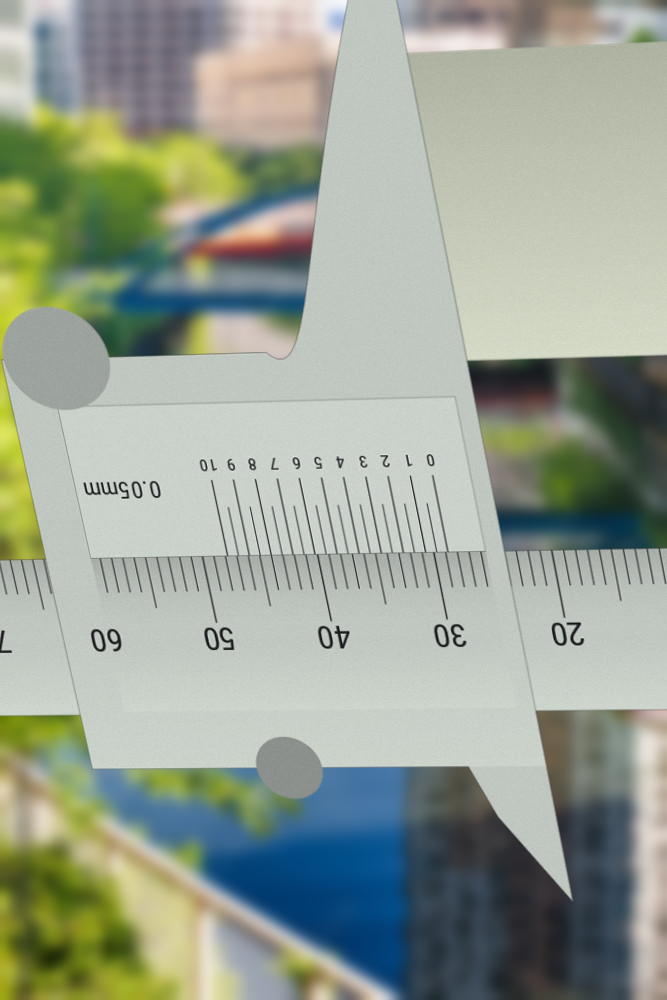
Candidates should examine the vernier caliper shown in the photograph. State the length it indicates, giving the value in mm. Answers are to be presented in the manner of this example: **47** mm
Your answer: **28.8** mm
